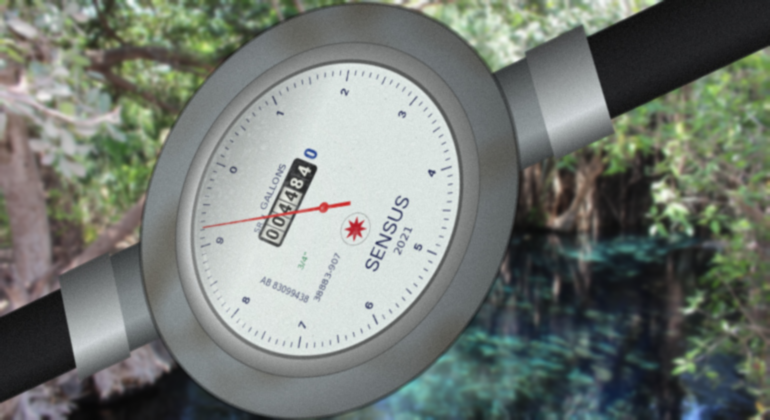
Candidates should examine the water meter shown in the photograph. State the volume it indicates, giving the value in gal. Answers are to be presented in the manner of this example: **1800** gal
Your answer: **44839.2** gal
